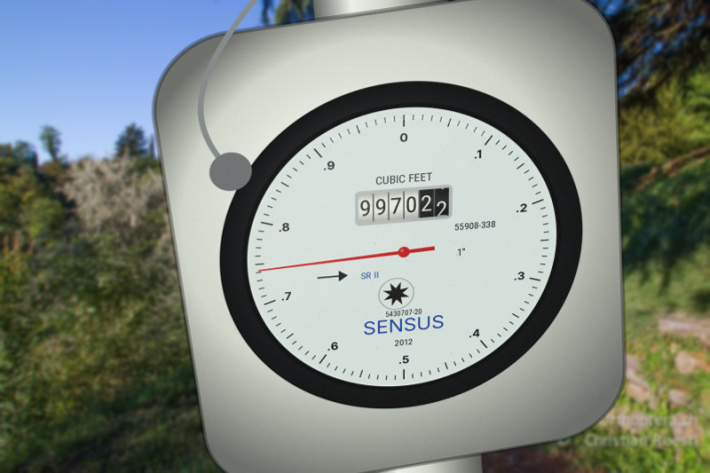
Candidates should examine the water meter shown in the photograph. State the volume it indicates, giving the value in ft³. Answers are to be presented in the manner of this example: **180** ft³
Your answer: **997021.74** ft³
